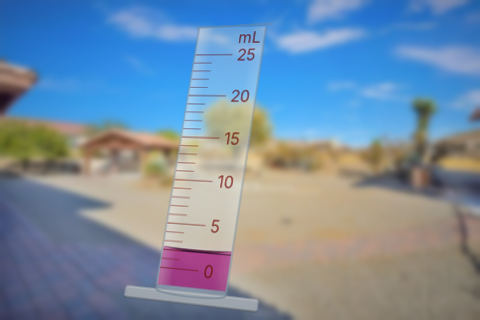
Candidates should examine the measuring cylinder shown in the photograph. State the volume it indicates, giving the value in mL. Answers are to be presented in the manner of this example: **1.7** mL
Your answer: **2** mL
